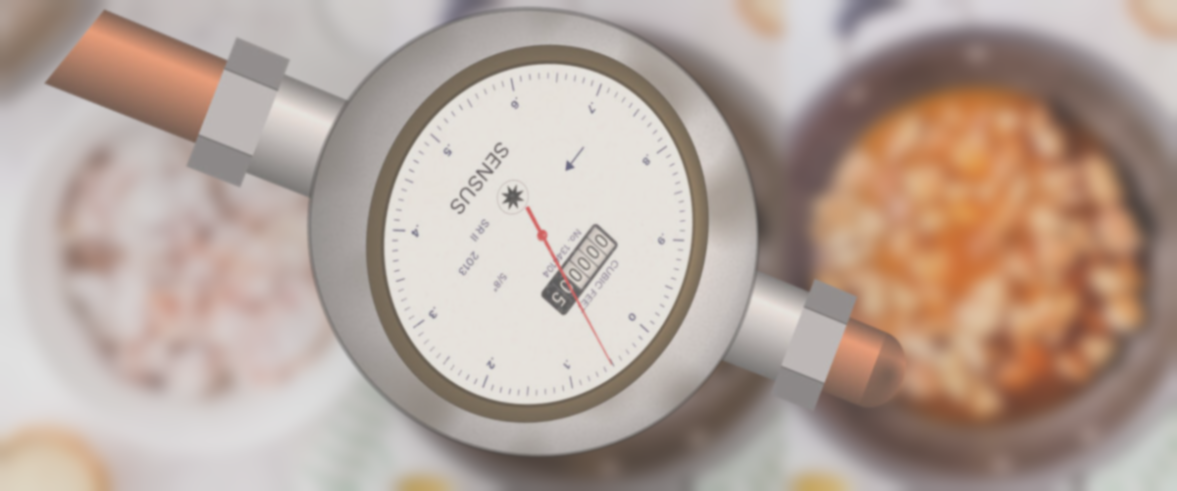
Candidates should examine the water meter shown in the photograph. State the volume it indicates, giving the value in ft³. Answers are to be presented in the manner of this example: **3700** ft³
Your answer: **5.05** ft³
